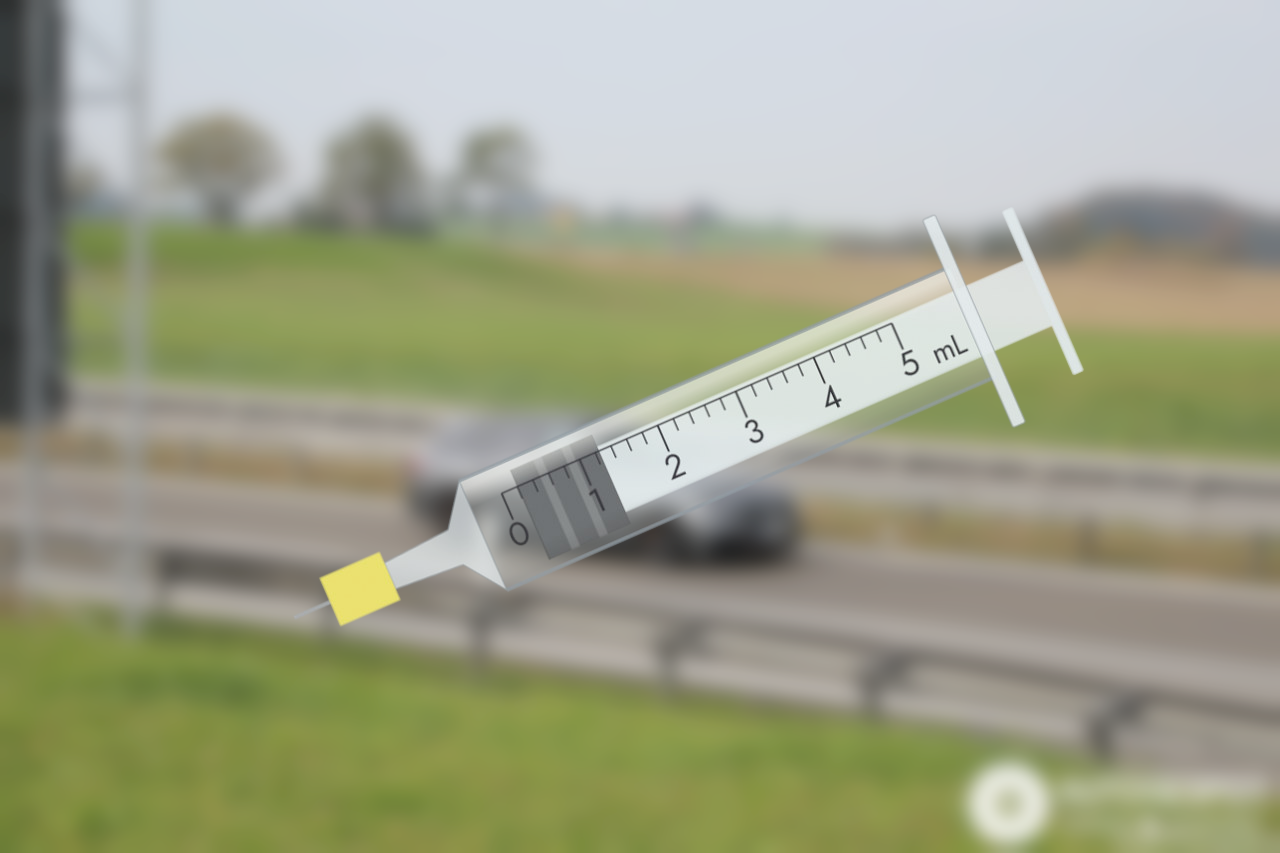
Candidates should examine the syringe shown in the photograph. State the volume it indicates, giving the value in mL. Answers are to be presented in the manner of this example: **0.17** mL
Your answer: **0.2** mL
